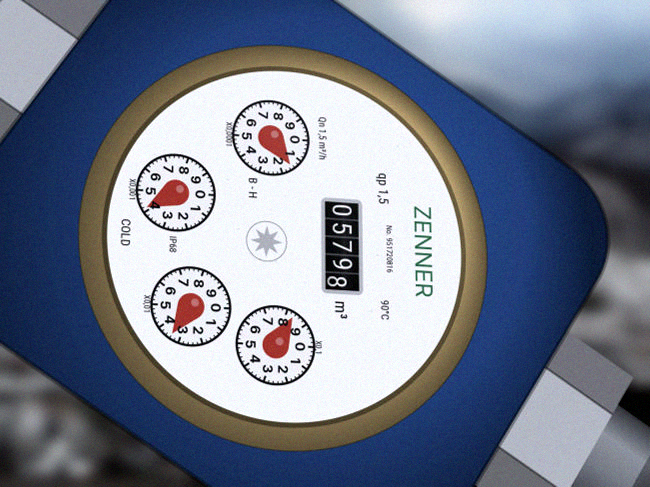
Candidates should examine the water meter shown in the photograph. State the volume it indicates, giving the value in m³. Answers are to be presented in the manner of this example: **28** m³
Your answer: **5797.8341** m³
